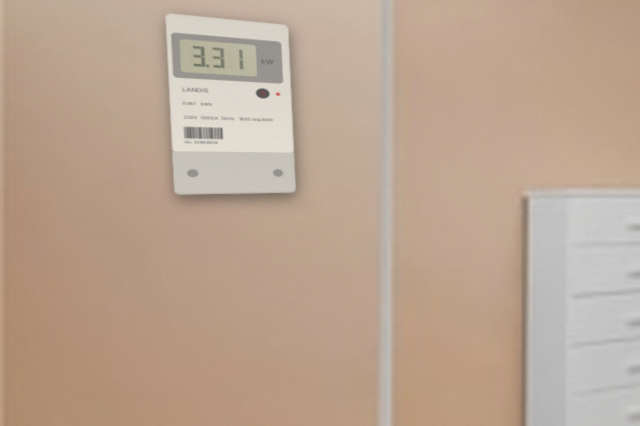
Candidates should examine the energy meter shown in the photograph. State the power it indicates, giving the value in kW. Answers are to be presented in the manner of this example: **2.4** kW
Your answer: **3.31** kW
